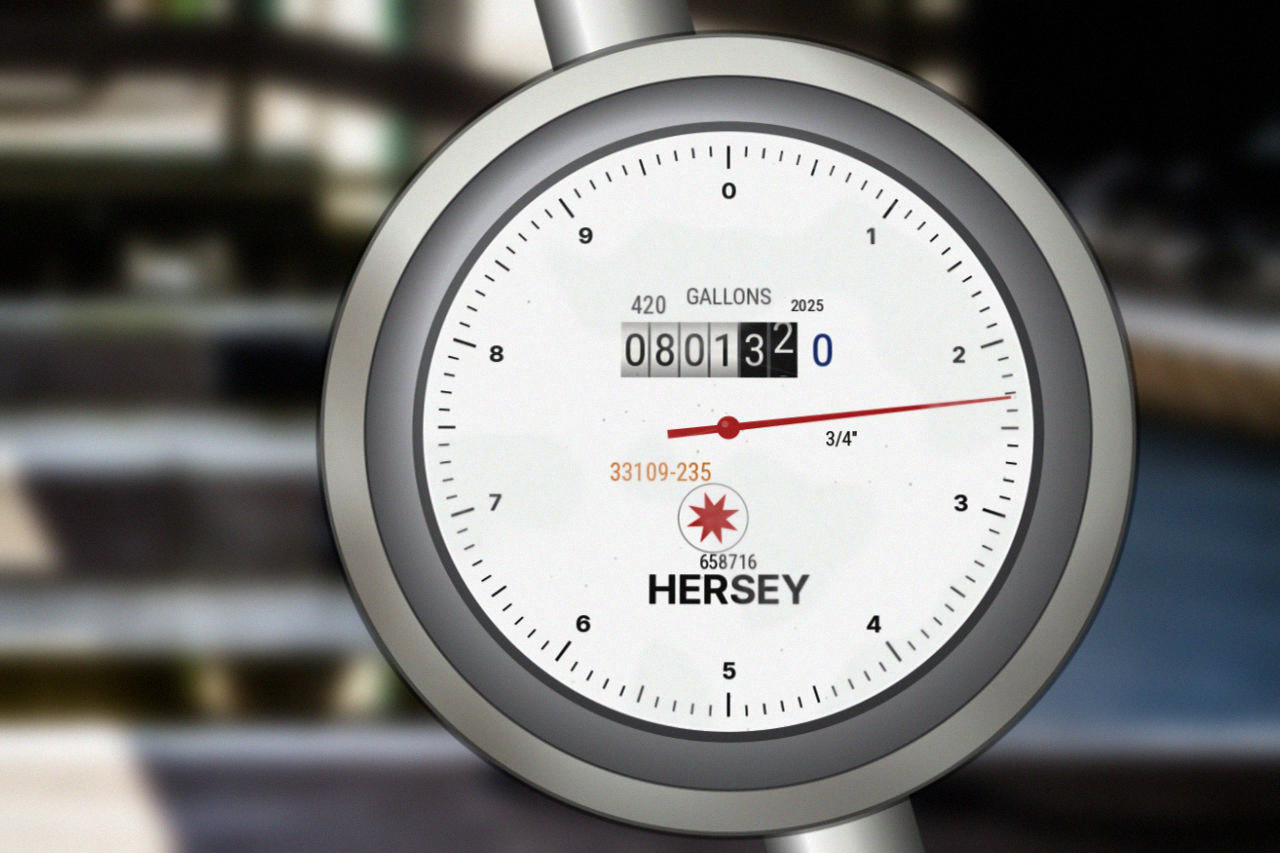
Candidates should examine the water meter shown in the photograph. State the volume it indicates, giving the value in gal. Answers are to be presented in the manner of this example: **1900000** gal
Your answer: **801322.3** gal
